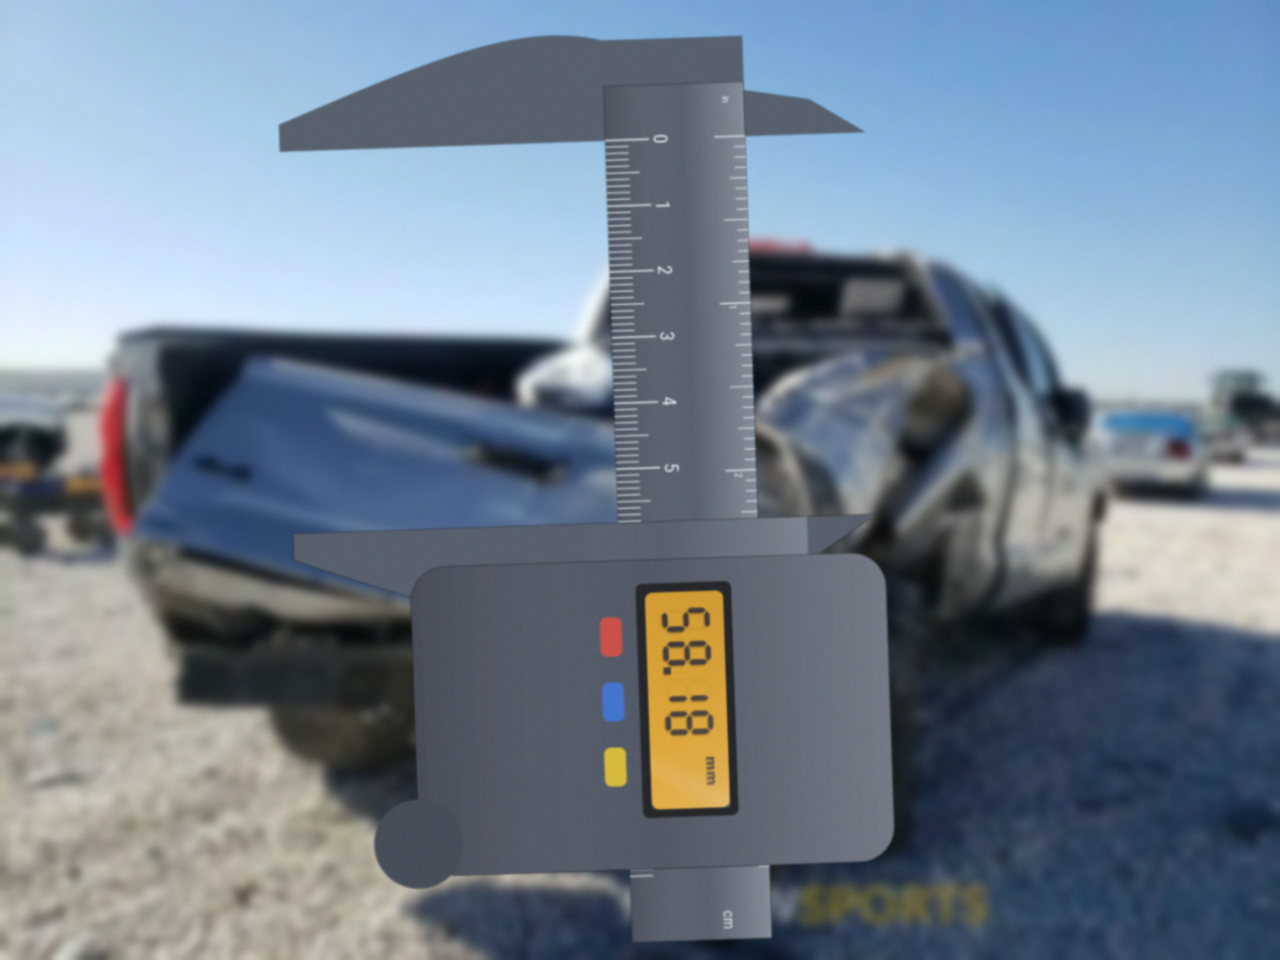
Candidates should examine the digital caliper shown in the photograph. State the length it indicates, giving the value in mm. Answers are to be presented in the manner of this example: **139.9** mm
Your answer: **58.18** mm
